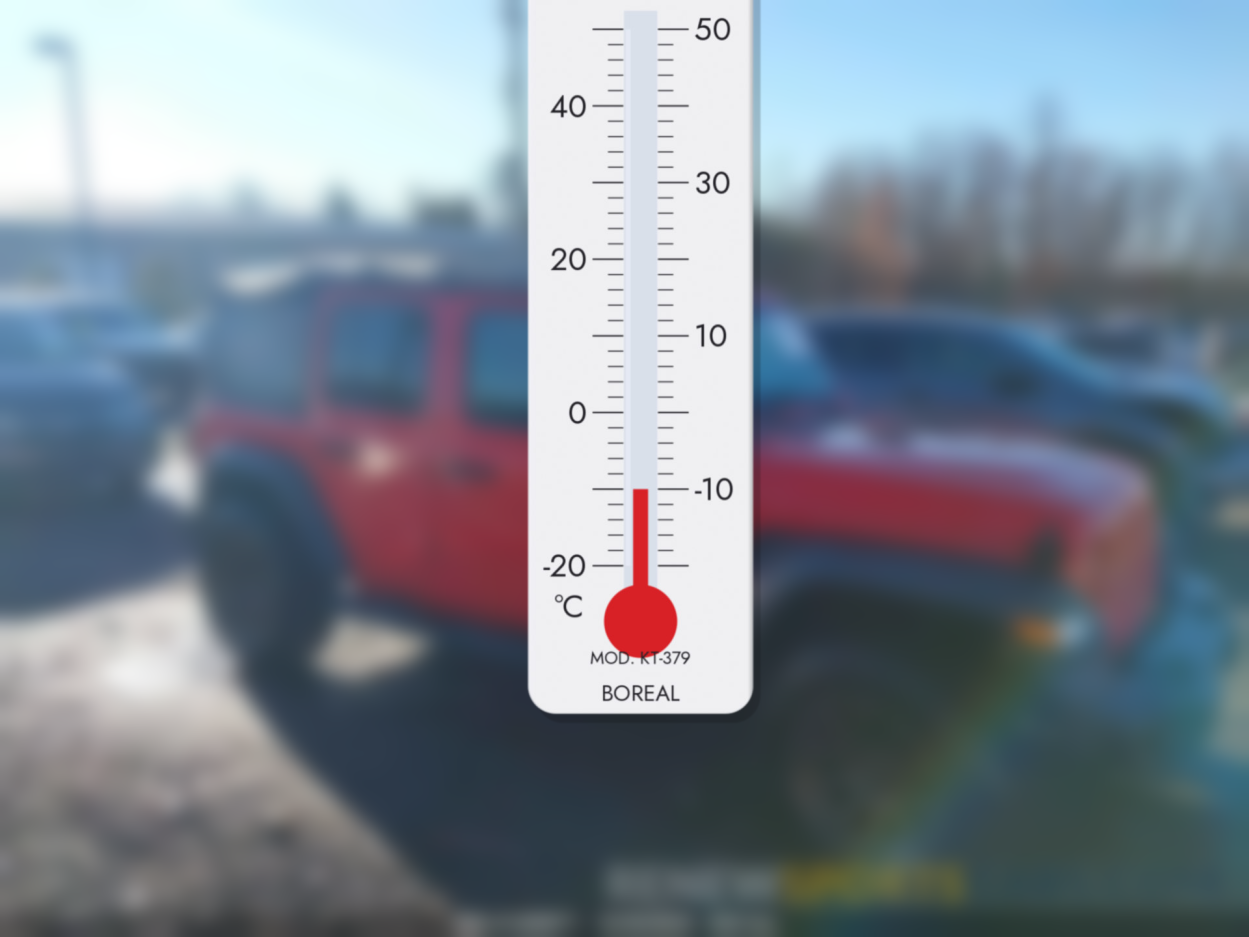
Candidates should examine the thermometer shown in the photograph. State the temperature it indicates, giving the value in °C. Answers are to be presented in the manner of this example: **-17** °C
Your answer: **-10** °C
